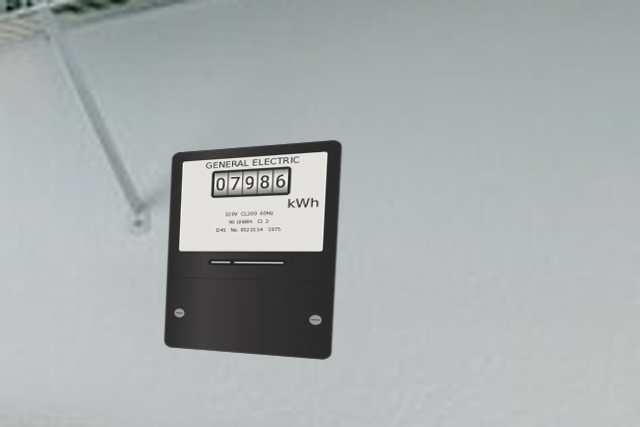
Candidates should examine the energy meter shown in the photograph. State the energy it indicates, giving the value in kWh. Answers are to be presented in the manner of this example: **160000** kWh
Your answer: **7986** kWh
